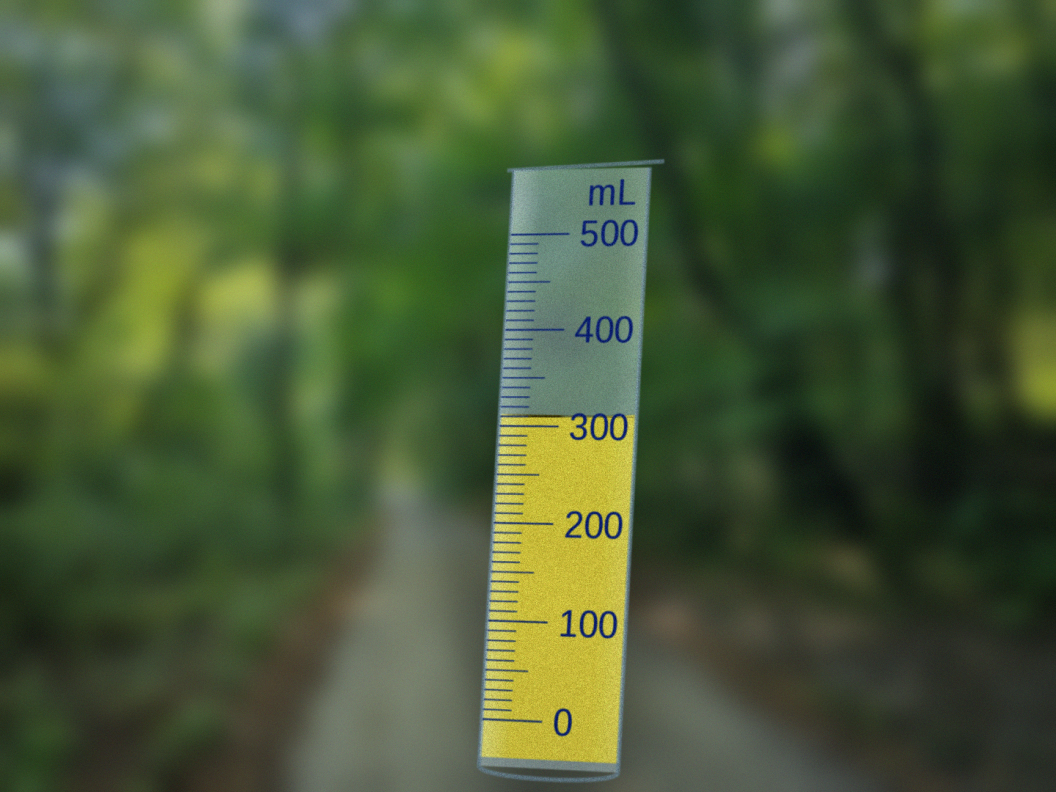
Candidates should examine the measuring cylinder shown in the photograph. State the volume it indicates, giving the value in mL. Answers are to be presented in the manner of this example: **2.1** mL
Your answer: **310** mL
